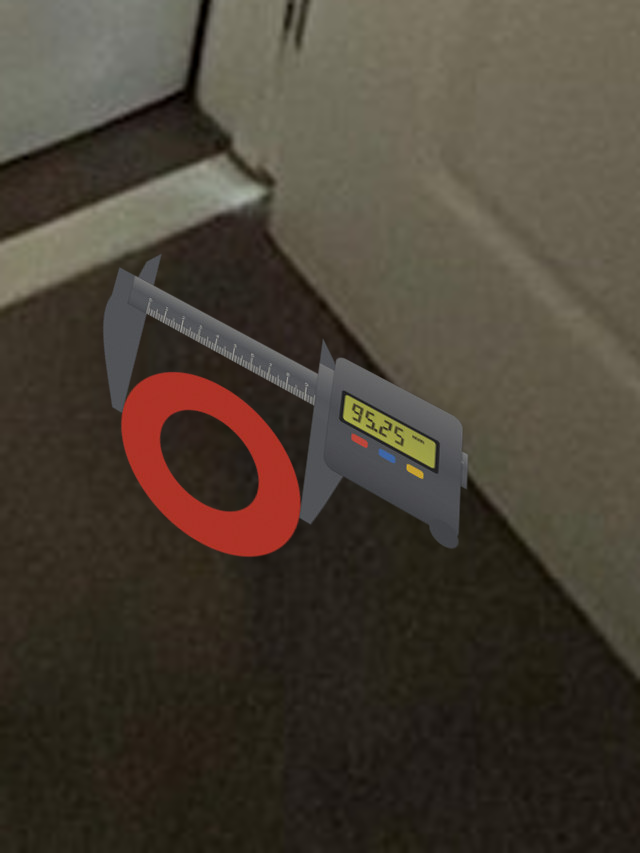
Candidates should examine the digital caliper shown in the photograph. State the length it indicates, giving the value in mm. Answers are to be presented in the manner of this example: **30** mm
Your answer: **95.25** mm
